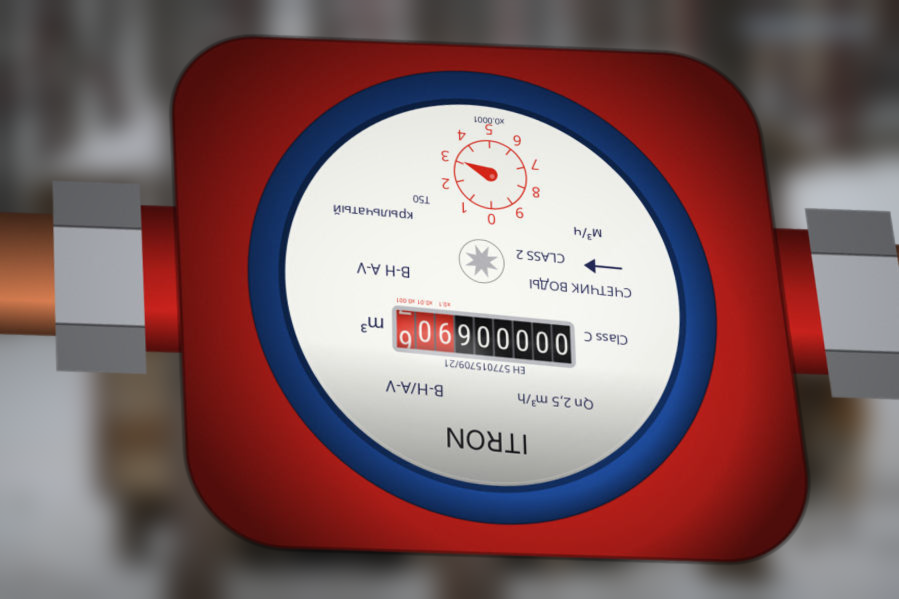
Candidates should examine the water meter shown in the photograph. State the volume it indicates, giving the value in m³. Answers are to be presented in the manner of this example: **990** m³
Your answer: **6.9063** m³
